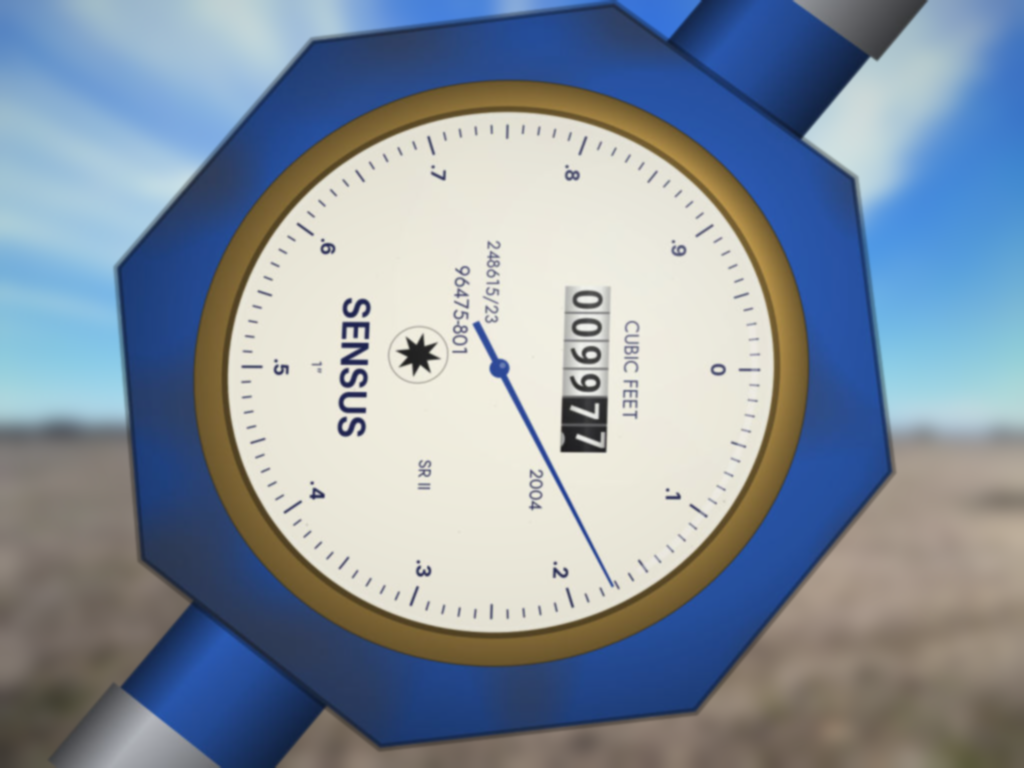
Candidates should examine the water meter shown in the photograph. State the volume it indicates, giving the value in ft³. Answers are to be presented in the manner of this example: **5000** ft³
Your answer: **9977.17** ft³
